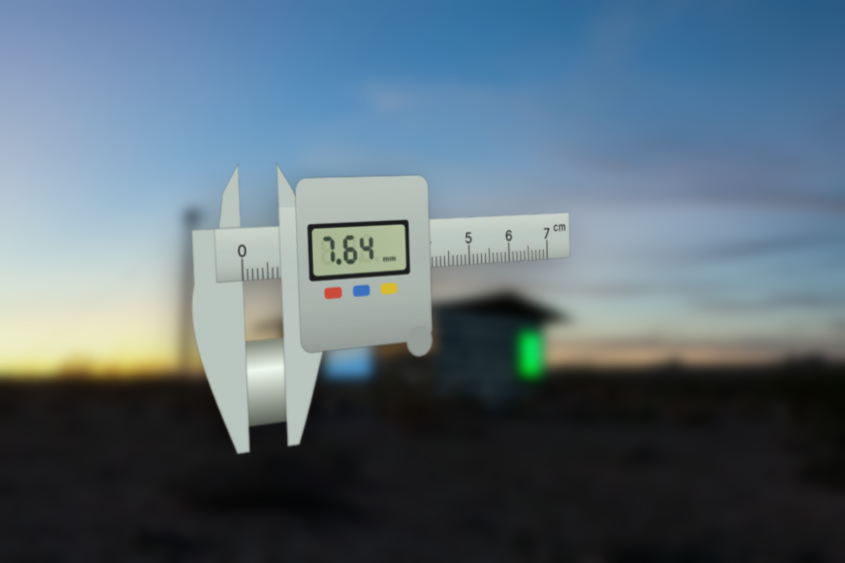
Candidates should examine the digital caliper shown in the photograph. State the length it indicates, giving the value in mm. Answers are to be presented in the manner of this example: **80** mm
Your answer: **7.64** mm
